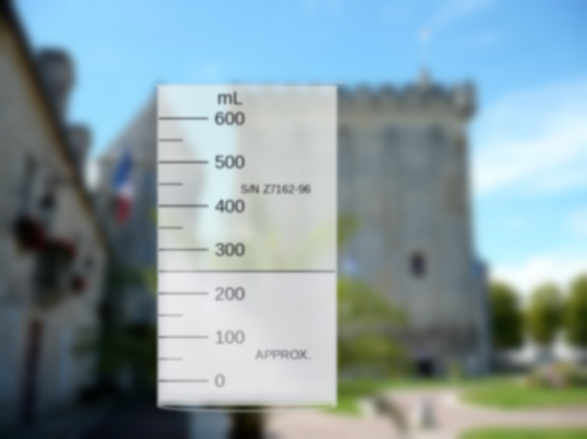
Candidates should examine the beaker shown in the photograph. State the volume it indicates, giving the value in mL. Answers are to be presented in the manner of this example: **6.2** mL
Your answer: **250** mL
